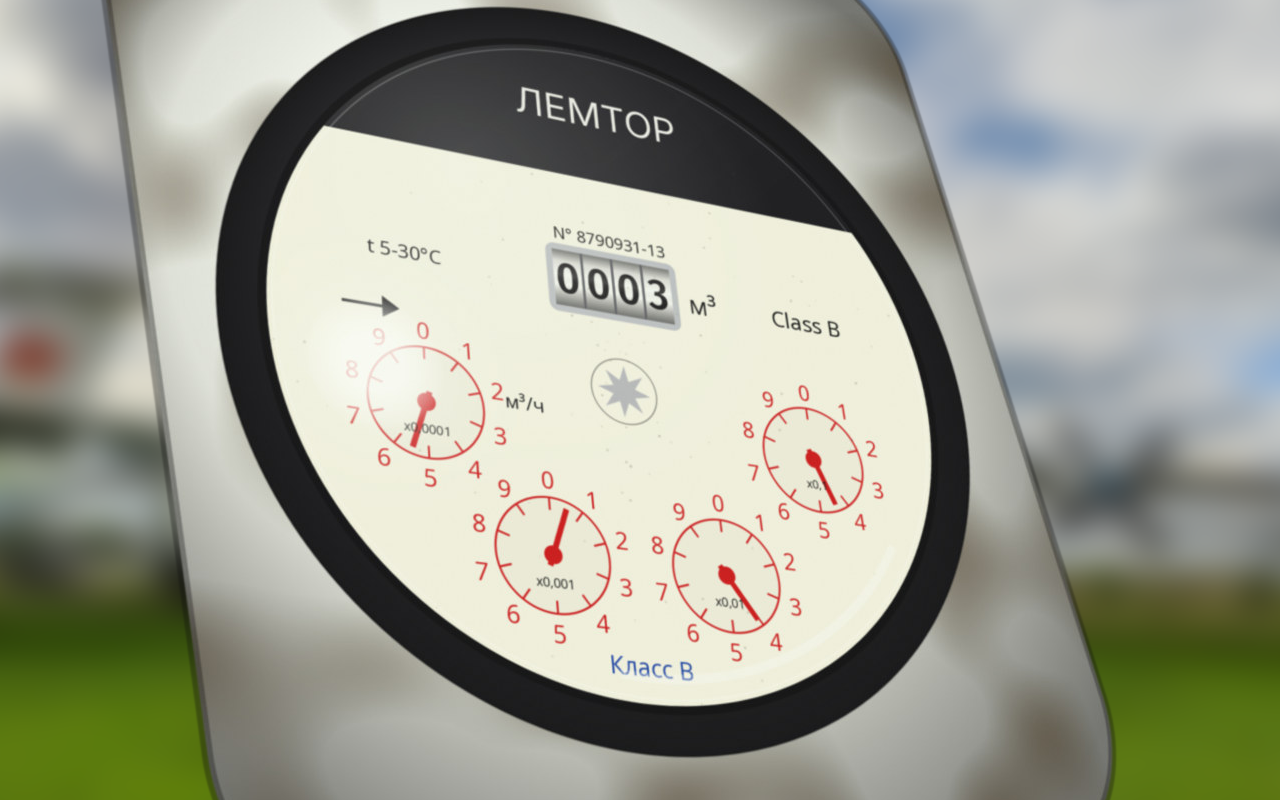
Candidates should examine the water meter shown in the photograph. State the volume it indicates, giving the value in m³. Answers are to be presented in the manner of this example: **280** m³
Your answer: **3.4405** m³
